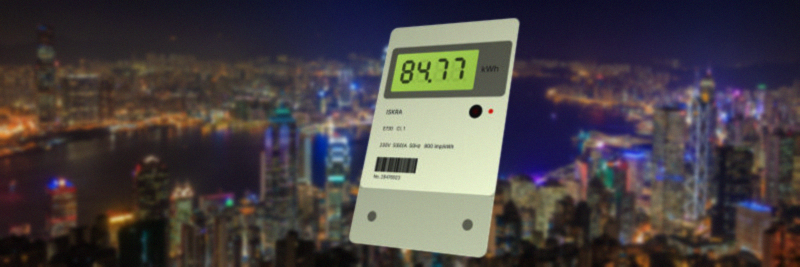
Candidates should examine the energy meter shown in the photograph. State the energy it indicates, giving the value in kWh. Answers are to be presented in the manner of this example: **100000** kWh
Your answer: **84.77** kWh
